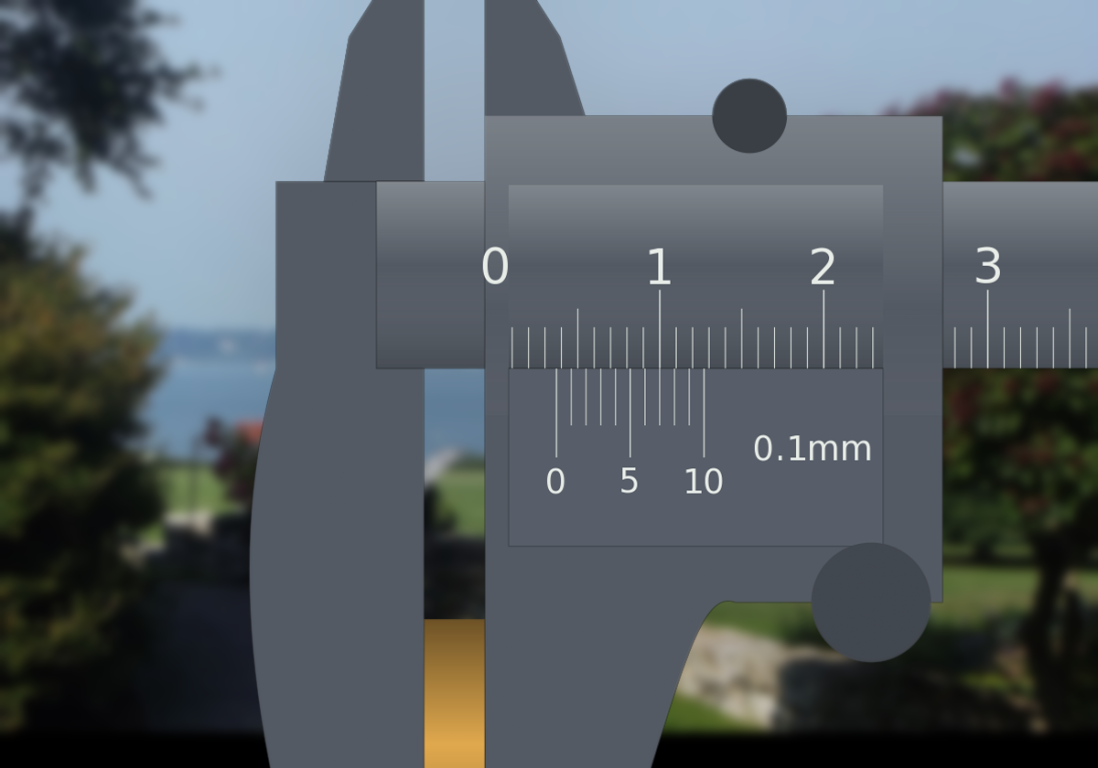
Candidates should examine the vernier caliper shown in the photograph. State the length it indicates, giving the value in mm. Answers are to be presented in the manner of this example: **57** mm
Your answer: **3.7** mm
